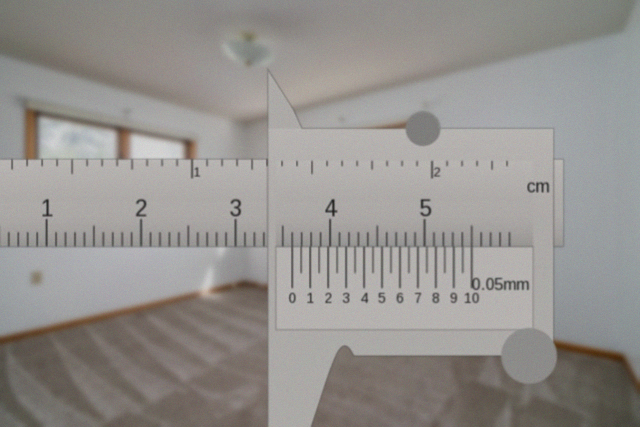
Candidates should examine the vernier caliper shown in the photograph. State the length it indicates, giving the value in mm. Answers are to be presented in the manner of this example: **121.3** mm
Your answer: **36.0** mm
